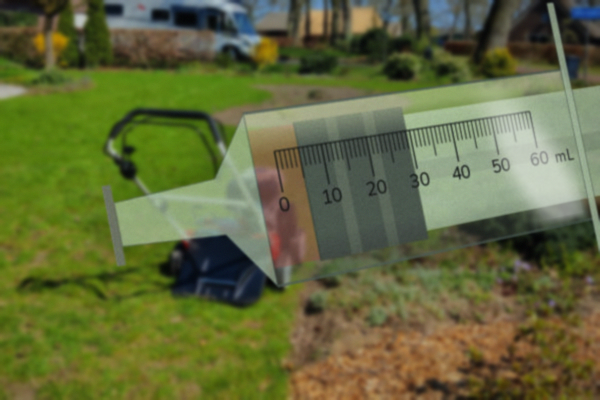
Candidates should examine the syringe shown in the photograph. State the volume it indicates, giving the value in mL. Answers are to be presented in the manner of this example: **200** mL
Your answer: **5** mL
